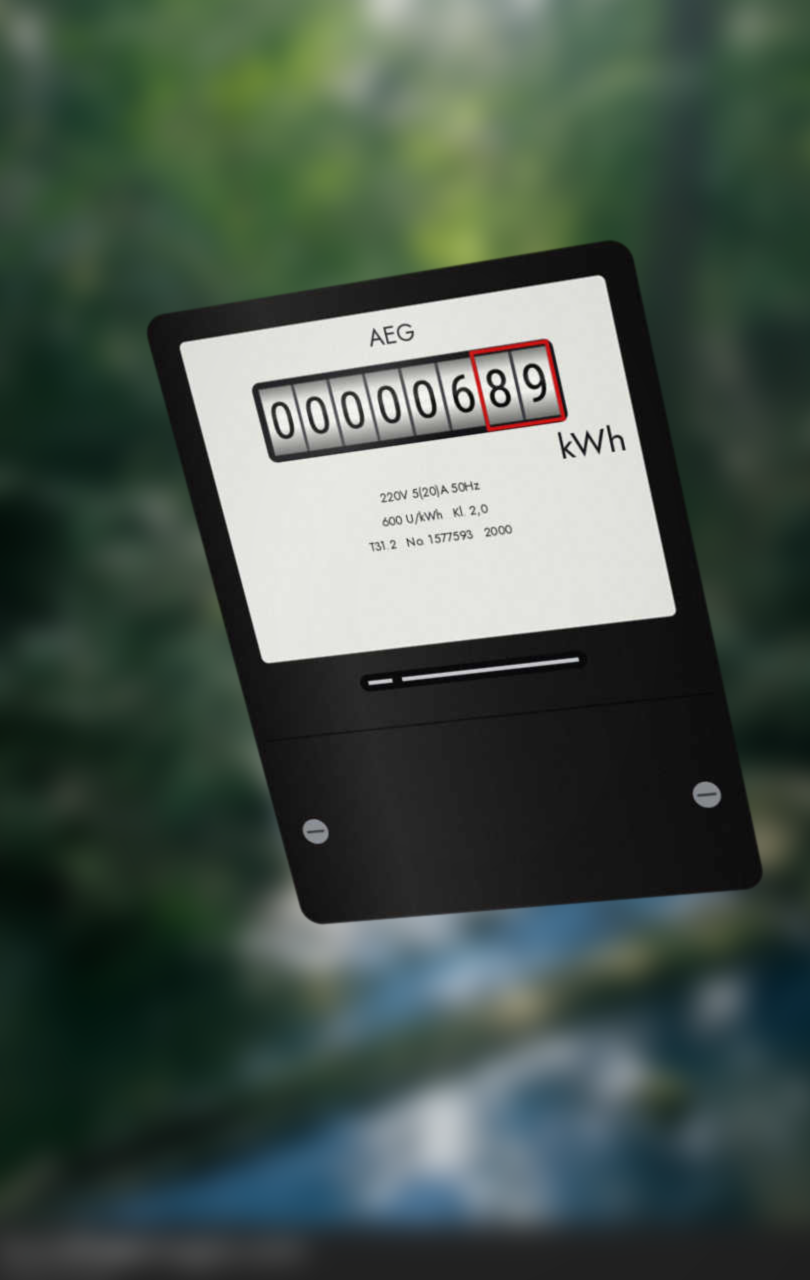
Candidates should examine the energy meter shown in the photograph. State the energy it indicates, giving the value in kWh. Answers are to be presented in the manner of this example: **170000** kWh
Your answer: **6.89** kWh
